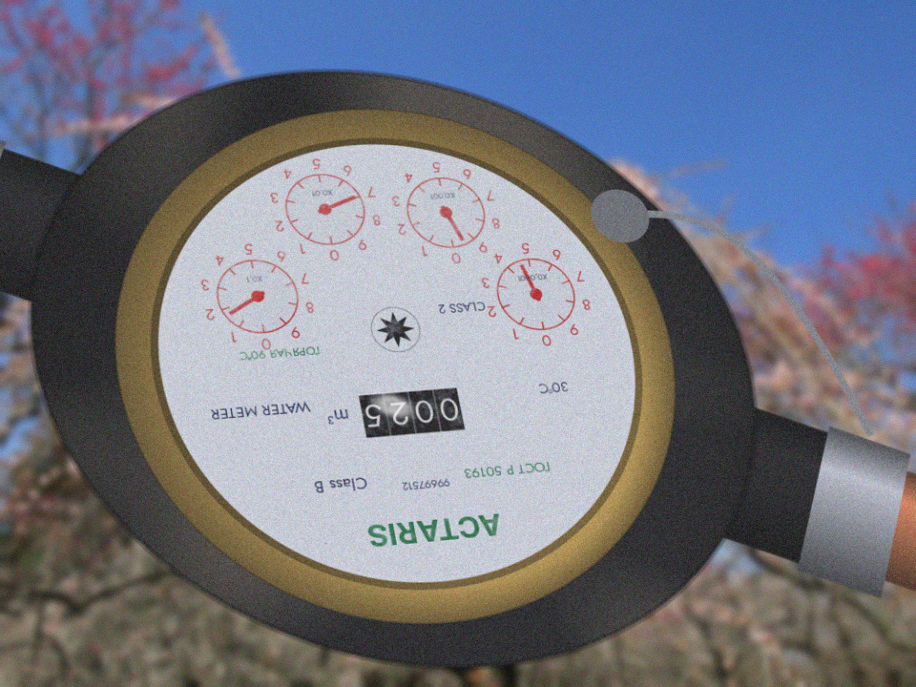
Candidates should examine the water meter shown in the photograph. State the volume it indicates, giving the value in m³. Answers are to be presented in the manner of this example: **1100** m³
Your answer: **25.1694** m³
